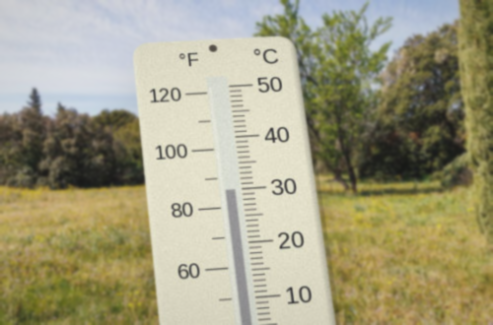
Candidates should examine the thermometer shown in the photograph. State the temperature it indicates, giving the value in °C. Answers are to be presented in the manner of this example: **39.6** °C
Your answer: **30** °C
